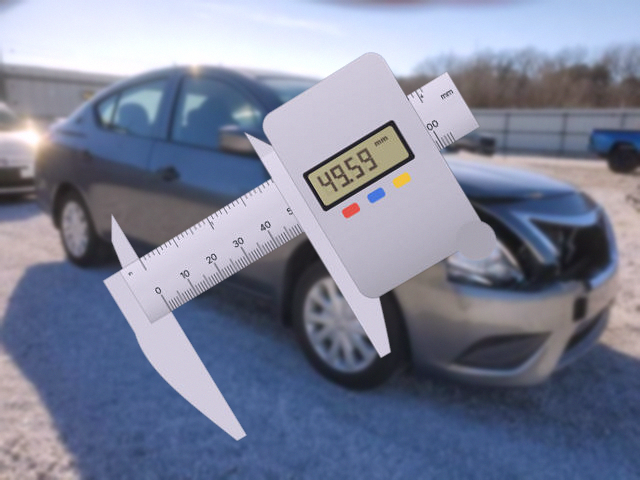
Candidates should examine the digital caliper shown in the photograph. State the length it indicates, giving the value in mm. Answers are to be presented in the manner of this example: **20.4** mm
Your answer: **49.59** mm
